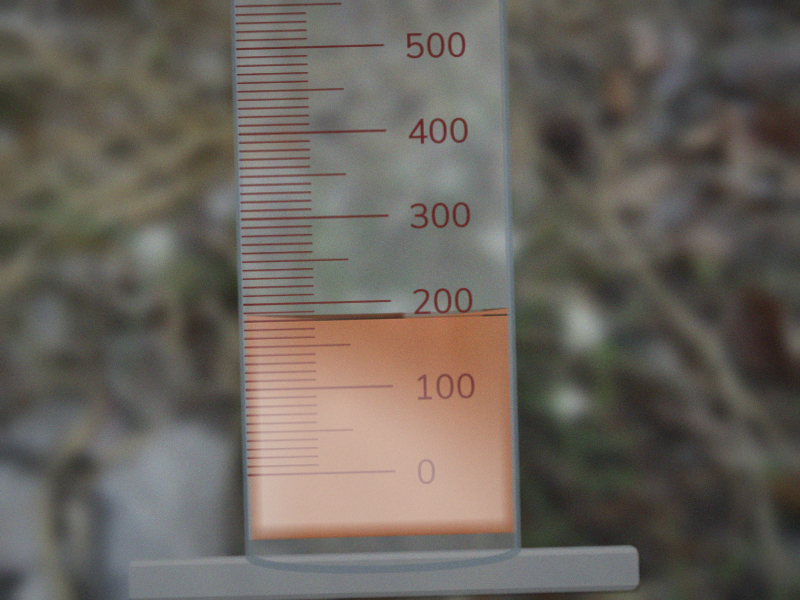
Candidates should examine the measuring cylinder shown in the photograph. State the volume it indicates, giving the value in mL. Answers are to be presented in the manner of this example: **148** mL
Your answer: **180** mL
